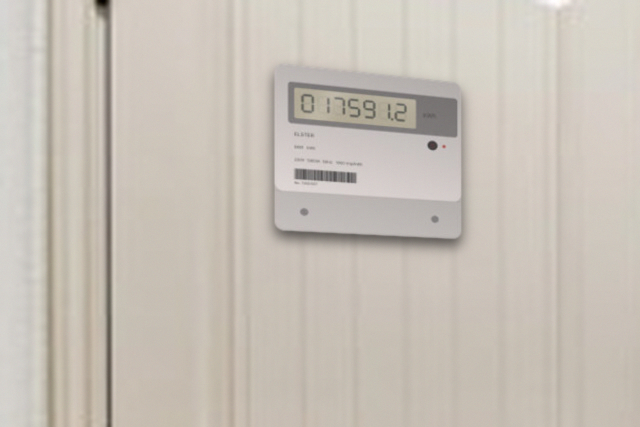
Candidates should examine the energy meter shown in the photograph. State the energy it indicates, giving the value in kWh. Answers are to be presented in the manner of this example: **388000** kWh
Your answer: **17591.2** kWh
